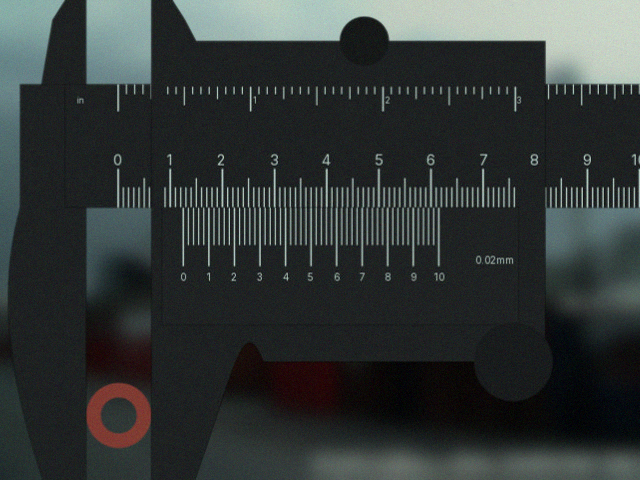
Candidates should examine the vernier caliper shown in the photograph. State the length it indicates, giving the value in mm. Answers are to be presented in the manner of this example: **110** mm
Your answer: **12.5** mm
